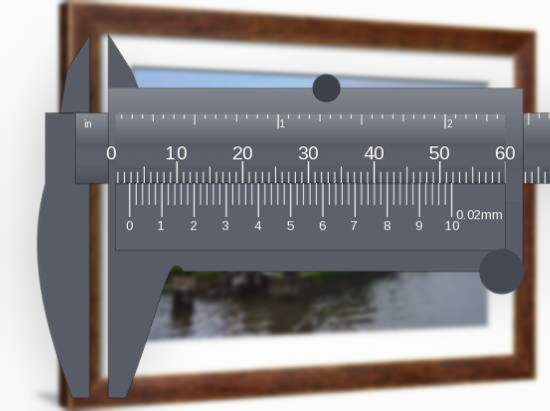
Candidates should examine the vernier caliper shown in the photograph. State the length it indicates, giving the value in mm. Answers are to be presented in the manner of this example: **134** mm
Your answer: **2.8** mm
